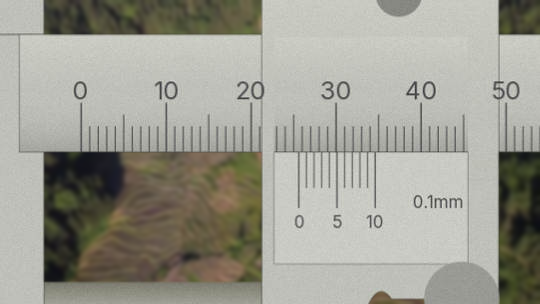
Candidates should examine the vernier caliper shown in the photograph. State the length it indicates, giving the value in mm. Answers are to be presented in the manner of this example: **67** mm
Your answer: **25.6** mm
